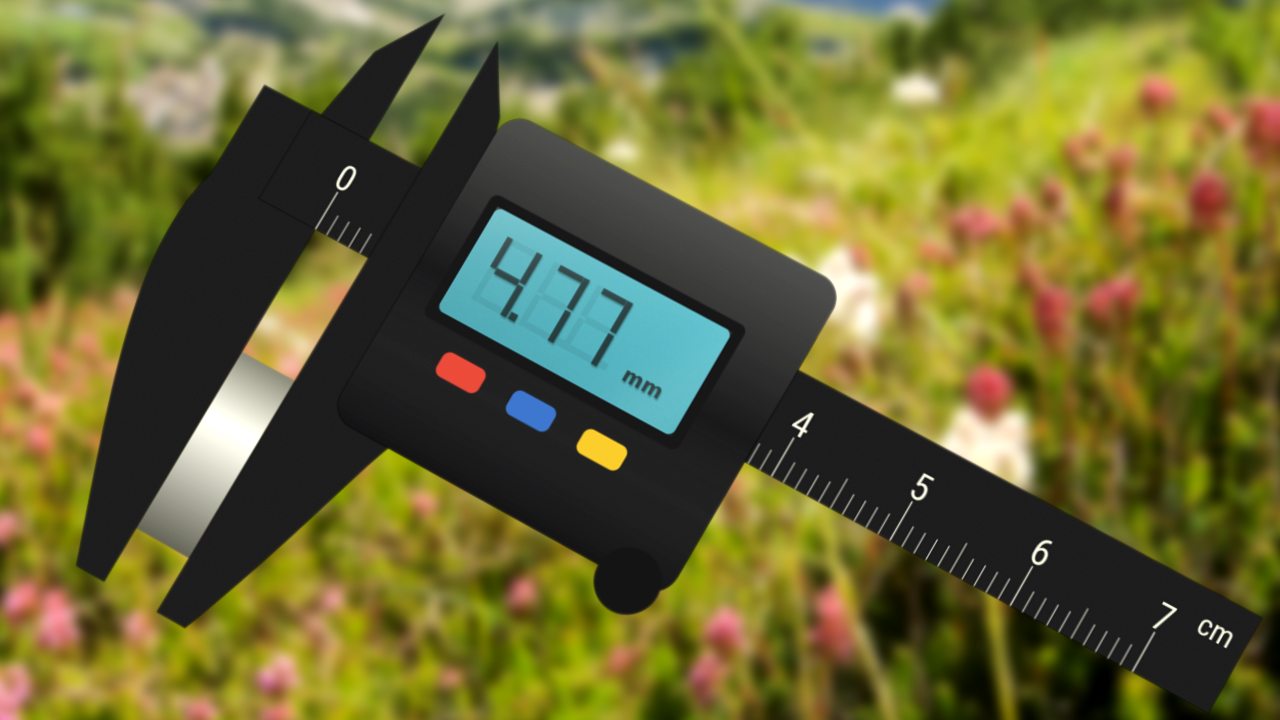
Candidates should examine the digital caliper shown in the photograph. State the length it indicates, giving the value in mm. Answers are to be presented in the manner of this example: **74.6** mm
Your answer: **4.77** mm
